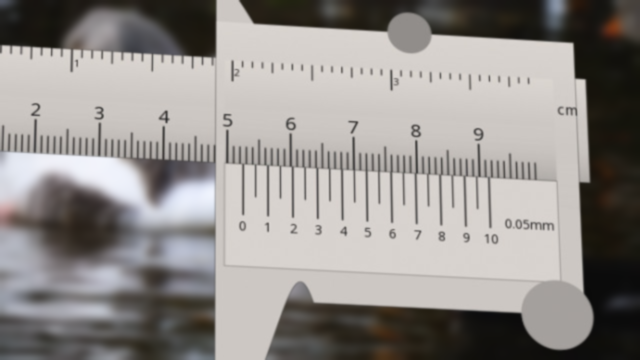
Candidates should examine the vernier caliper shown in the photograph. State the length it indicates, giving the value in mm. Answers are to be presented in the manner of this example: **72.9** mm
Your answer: **52.5** mm
